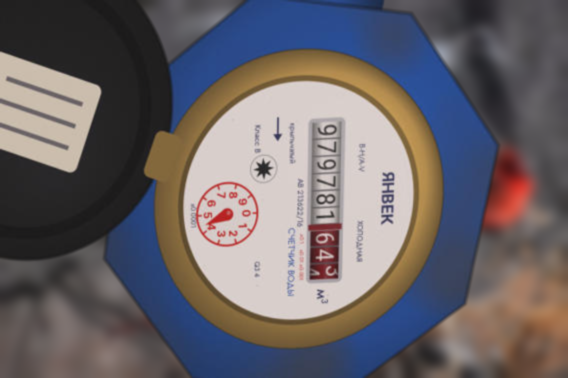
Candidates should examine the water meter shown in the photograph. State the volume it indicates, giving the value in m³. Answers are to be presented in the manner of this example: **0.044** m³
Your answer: **979781.6434** m³
